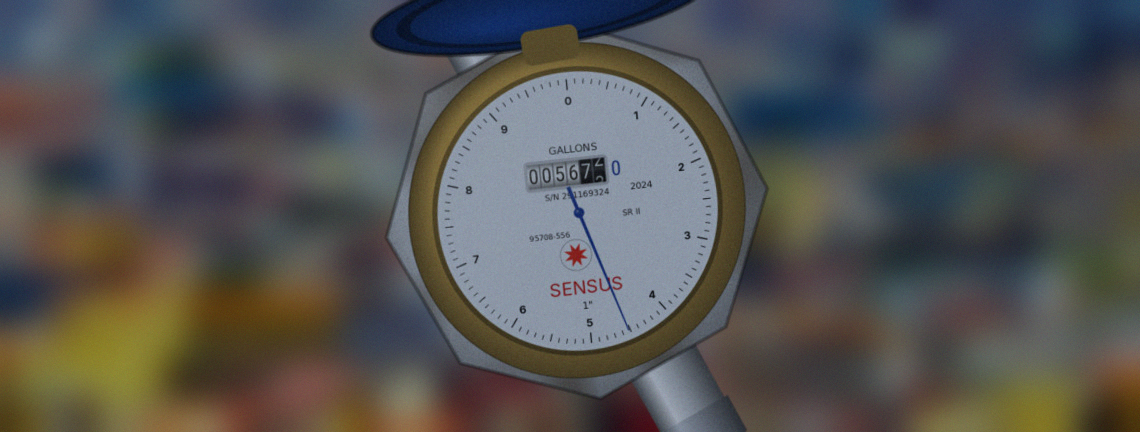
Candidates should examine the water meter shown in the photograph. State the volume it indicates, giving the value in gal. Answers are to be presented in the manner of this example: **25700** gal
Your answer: **56724.5** gal
